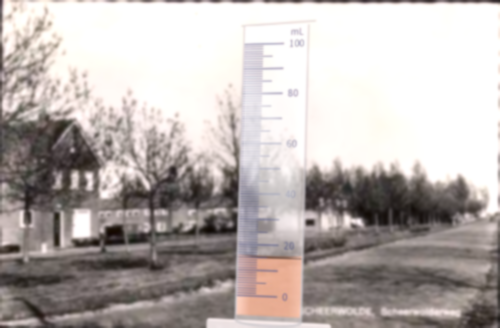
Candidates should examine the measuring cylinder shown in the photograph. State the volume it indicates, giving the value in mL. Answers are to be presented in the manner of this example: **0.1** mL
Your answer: **15** mL
